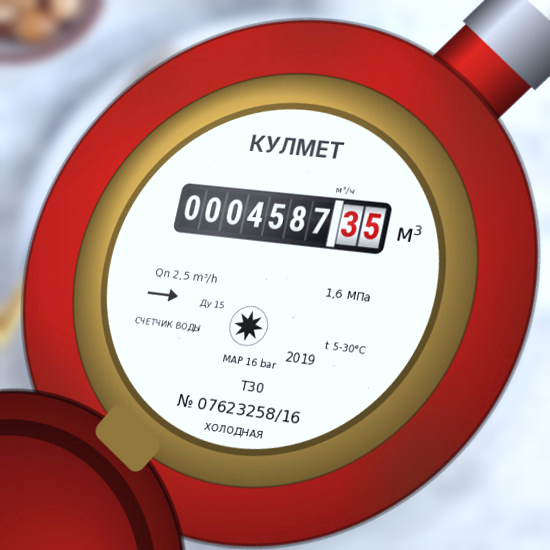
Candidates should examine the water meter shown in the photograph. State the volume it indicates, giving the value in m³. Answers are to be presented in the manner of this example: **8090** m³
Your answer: **4587.35** m³
